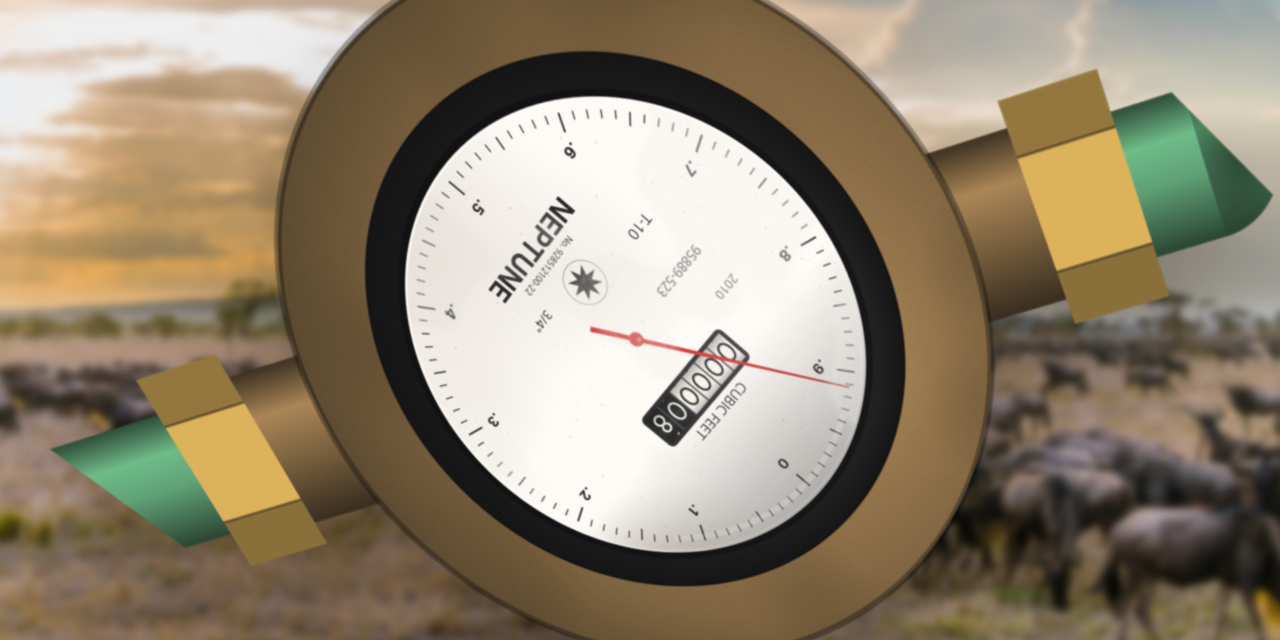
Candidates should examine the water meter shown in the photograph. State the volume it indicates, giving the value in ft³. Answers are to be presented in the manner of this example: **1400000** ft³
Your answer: **7.91** ft³
